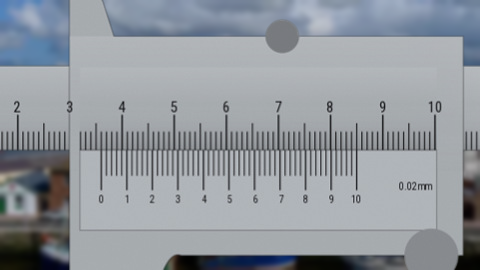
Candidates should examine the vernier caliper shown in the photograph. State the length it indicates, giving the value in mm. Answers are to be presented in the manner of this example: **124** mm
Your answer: **36.0** mm
